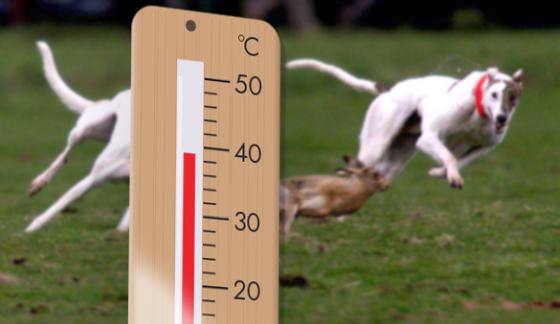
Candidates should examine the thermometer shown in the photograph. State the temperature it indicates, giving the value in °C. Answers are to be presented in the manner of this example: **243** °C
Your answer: **39** °C
